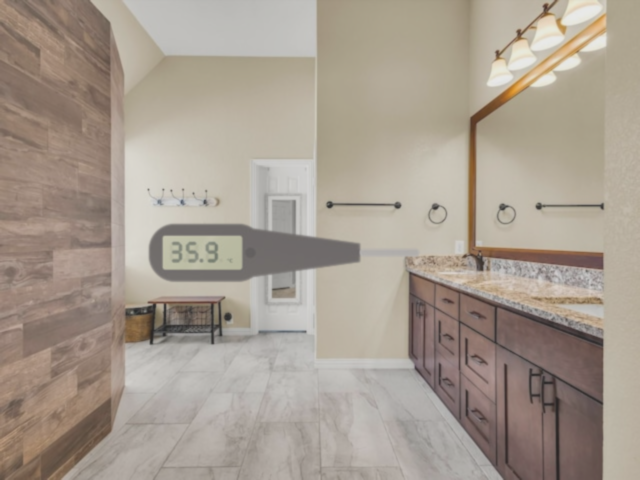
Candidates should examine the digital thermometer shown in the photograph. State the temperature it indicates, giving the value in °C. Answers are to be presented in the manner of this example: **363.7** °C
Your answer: **35.9** °C
